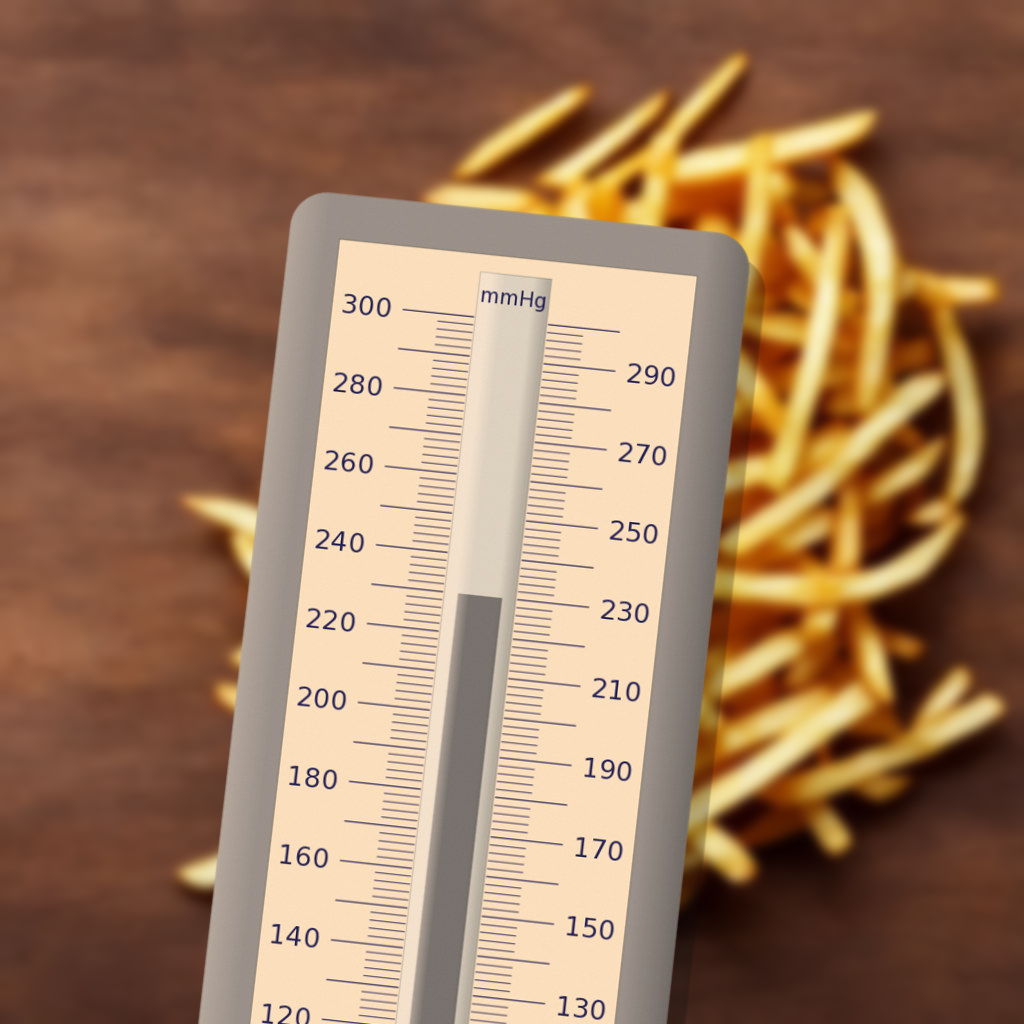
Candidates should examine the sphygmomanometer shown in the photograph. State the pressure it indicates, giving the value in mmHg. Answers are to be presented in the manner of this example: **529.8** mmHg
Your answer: **230** mmHg
